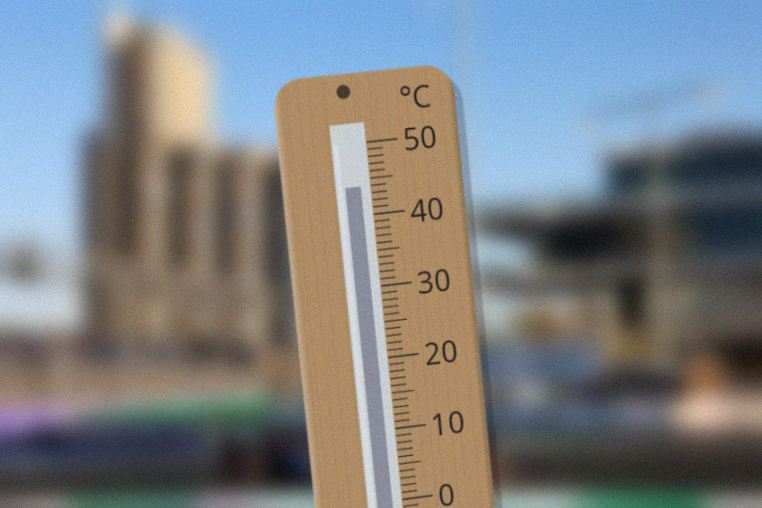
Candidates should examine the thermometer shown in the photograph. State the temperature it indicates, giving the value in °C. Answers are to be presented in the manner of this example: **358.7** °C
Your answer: **44** °C
